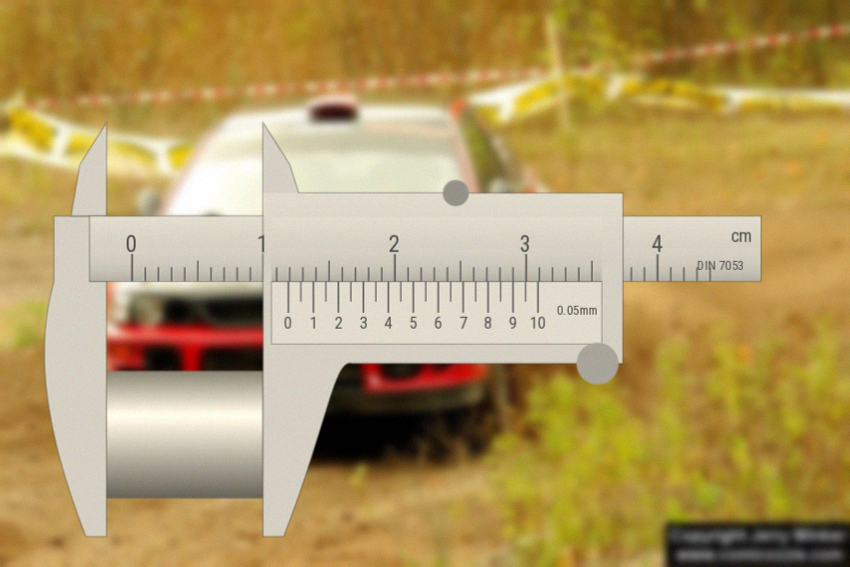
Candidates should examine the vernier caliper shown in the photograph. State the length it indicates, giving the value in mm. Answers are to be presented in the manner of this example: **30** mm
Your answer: **11.9** mm
